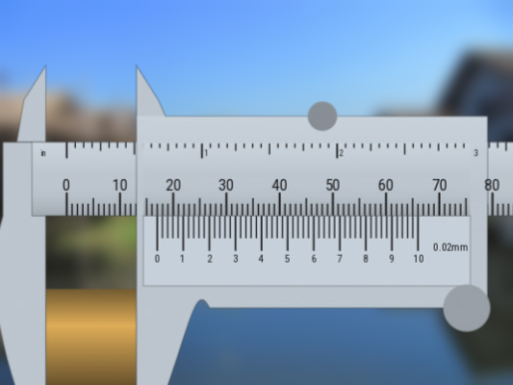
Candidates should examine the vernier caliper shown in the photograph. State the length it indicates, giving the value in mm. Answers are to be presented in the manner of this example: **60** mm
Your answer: **17.0** mm
